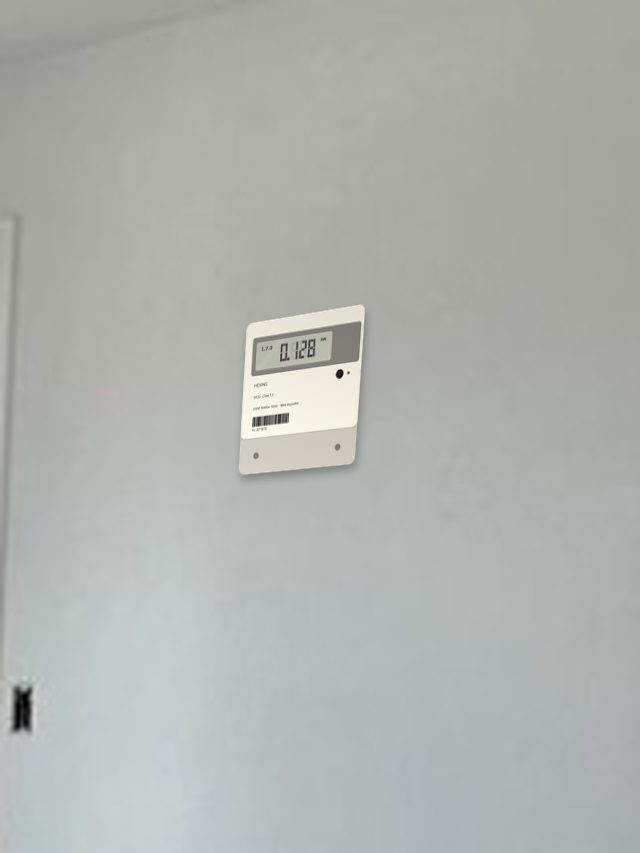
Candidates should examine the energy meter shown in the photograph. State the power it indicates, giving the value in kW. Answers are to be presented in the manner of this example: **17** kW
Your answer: **0.128** kW
